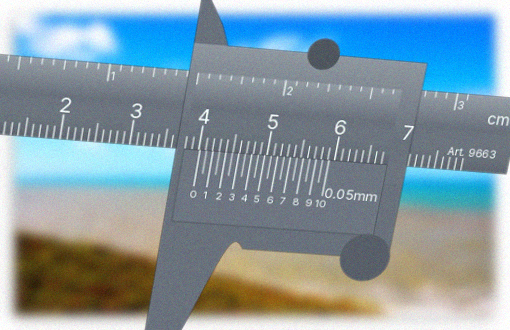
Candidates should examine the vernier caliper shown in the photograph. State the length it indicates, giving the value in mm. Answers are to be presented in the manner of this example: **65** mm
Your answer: **40.2** mm
